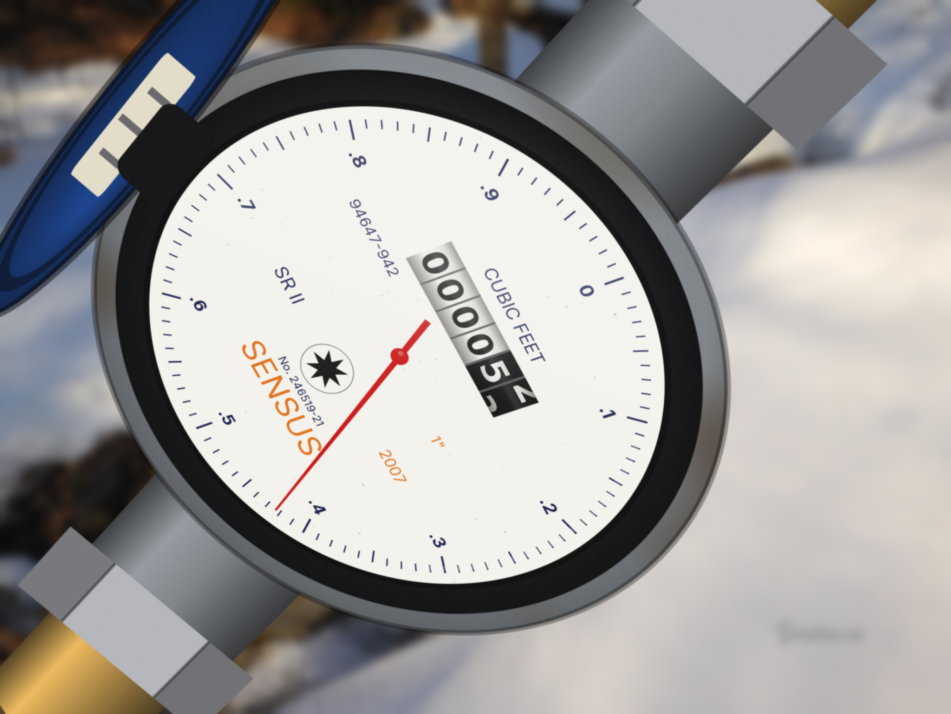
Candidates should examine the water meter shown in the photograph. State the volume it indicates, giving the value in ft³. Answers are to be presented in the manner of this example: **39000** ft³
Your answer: **52.42** ft³
